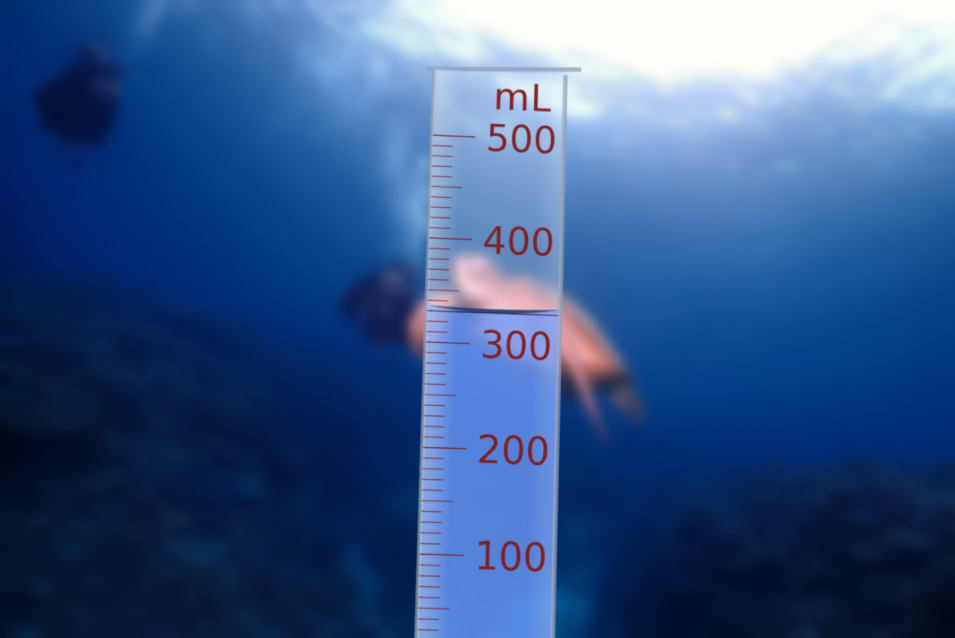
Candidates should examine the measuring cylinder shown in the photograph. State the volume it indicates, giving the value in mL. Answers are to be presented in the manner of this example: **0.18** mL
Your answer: **330** mL
